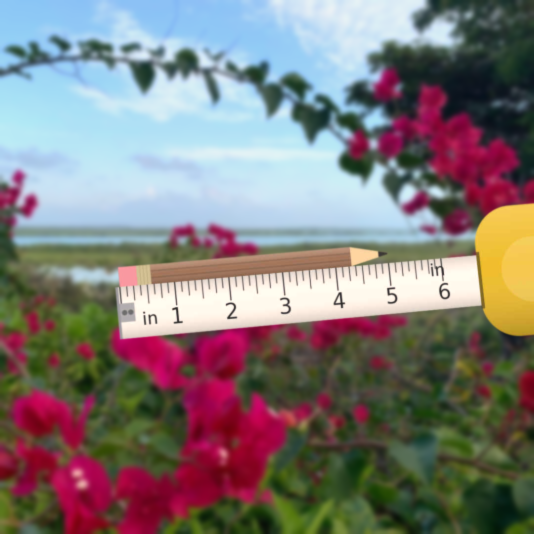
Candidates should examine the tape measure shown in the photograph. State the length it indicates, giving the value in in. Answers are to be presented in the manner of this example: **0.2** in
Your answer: **5** in
